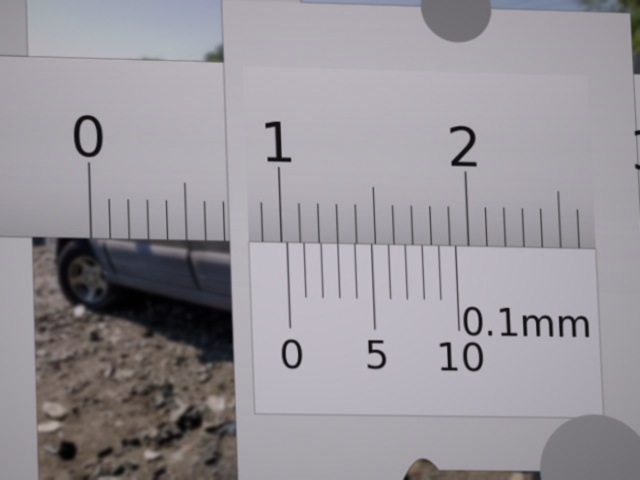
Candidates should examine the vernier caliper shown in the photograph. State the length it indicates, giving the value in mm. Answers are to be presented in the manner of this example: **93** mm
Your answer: **10.3** mm
